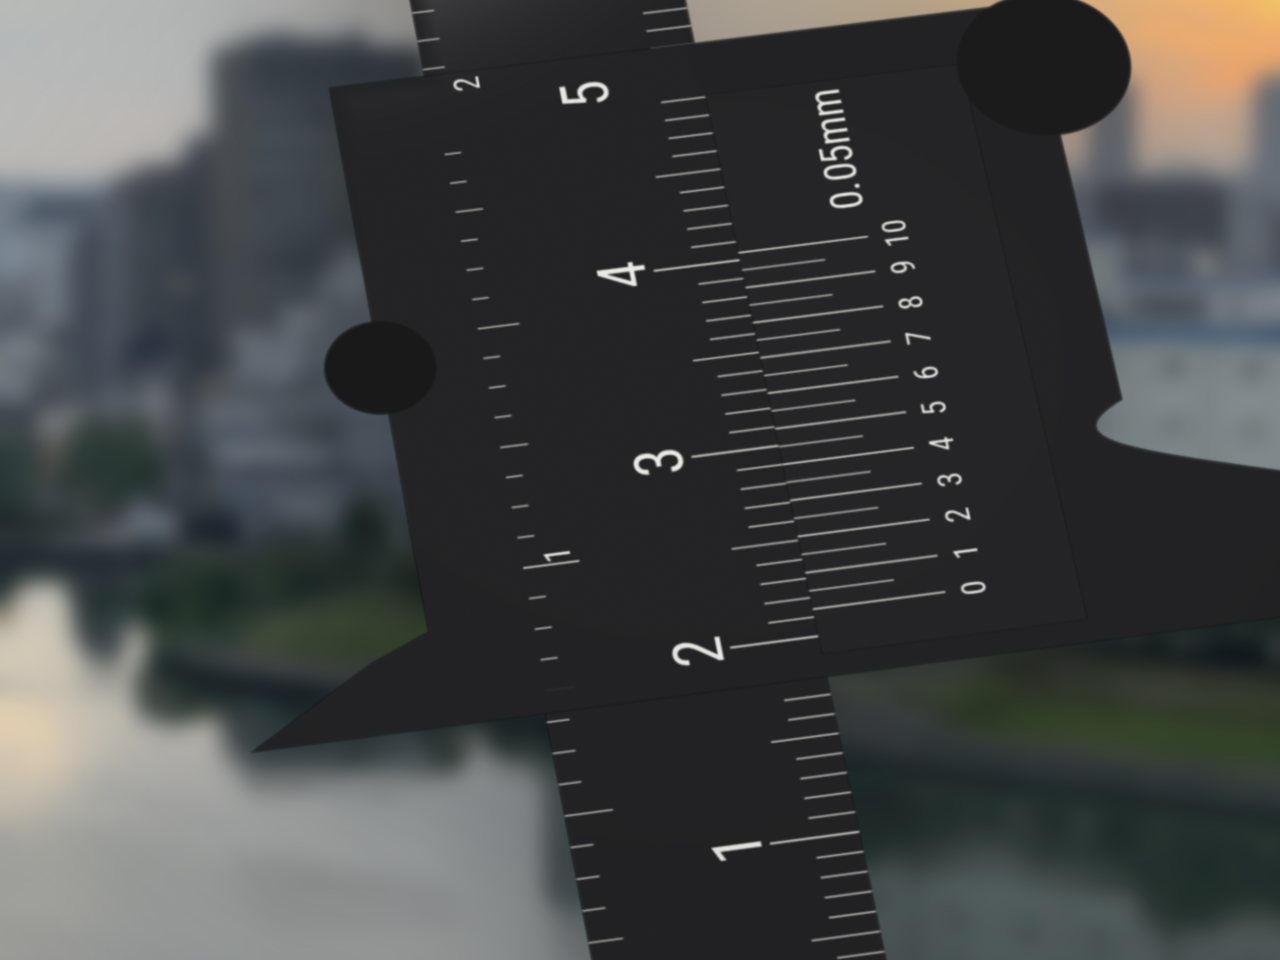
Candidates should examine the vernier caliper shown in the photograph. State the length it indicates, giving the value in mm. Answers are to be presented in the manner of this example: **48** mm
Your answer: **21.4** mm
